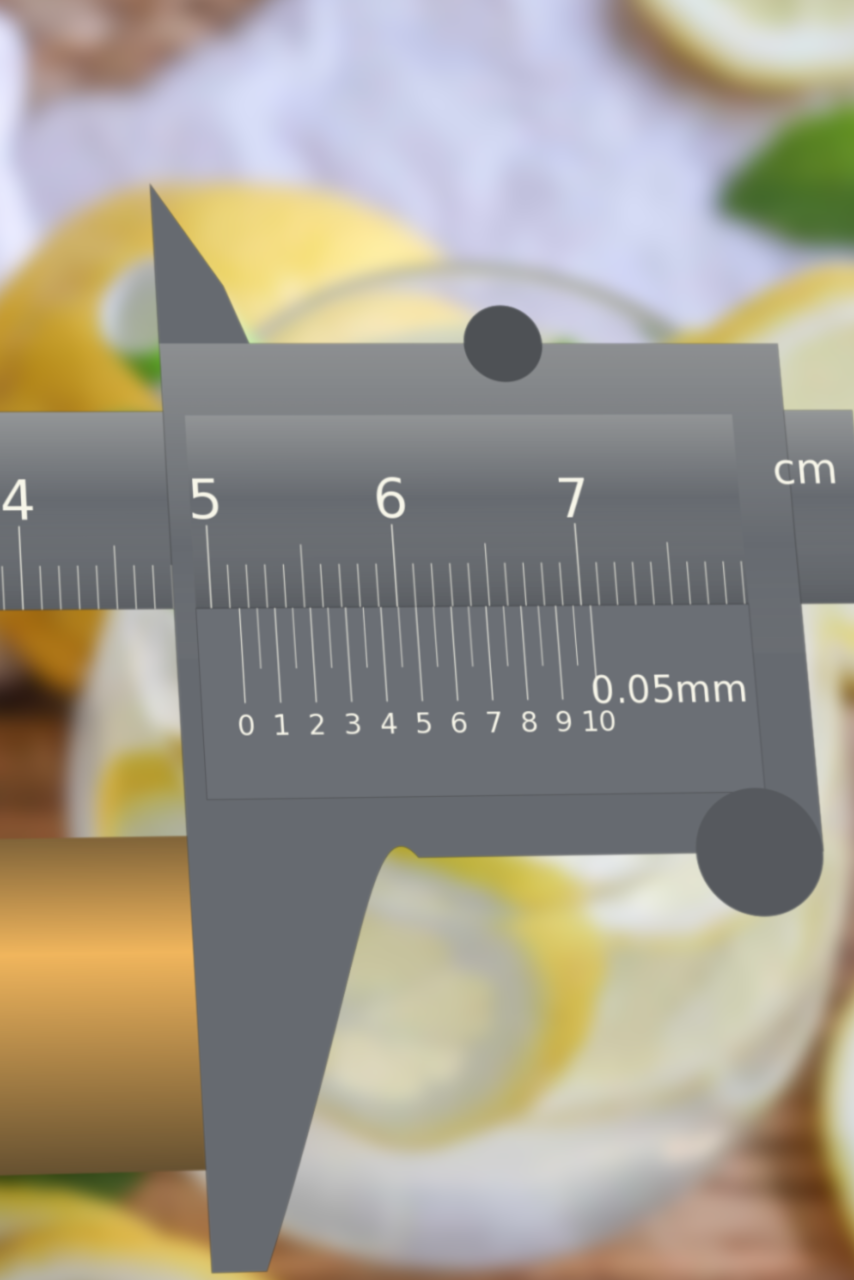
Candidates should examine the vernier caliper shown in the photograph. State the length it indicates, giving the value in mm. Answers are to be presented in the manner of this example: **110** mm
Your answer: **51.5** mm
